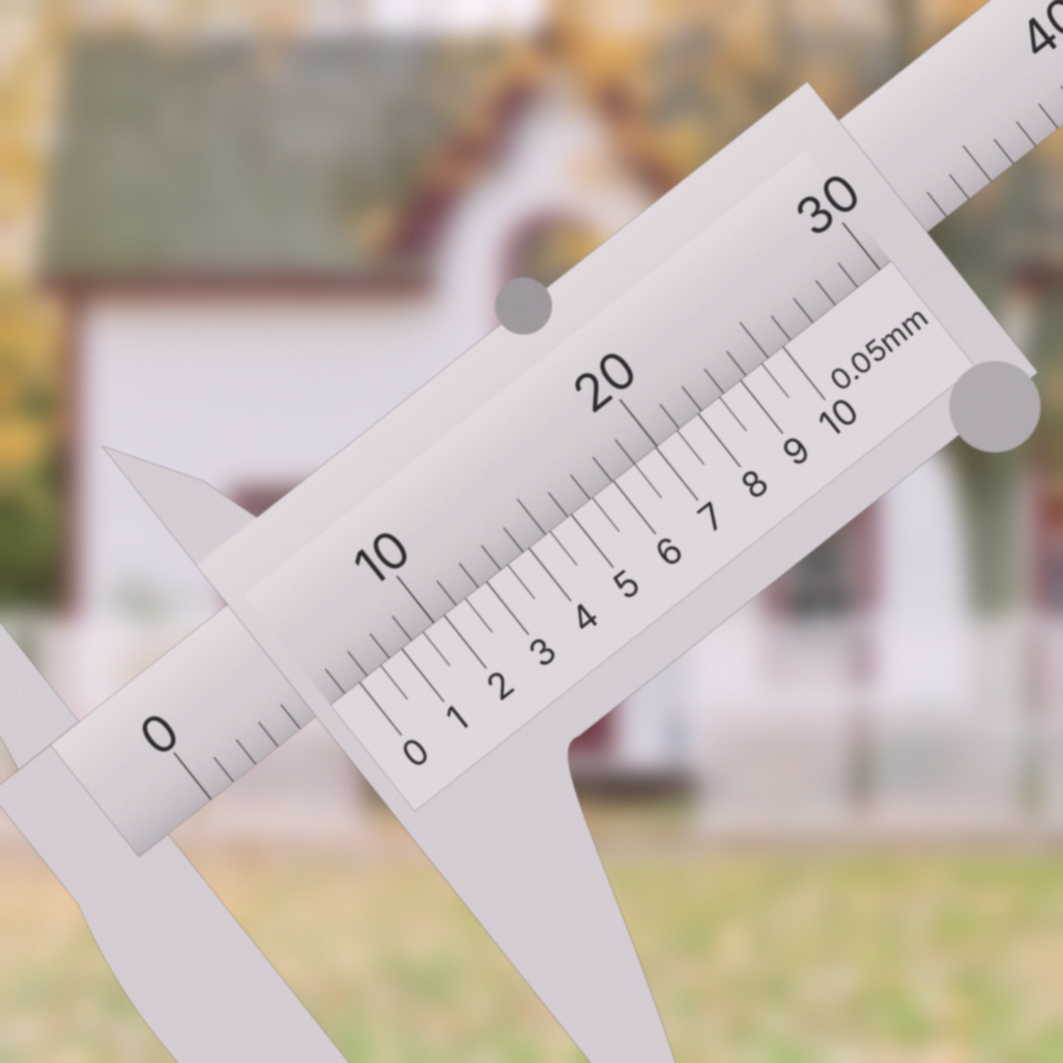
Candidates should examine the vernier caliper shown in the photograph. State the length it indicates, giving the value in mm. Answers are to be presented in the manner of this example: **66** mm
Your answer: **6.65** mm
